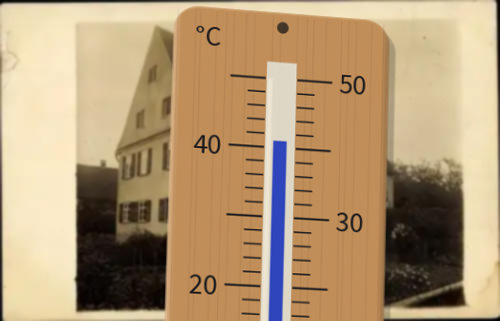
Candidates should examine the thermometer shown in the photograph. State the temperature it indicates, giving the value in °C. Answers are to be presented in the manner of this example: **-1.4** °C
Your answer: **41** °C
